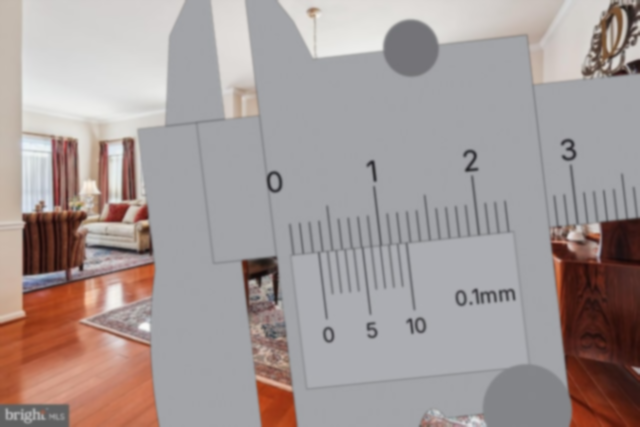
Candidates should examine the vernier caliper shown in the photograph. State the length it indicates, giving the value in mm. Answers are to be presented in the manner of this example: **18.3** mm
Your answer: **3.6** mm
